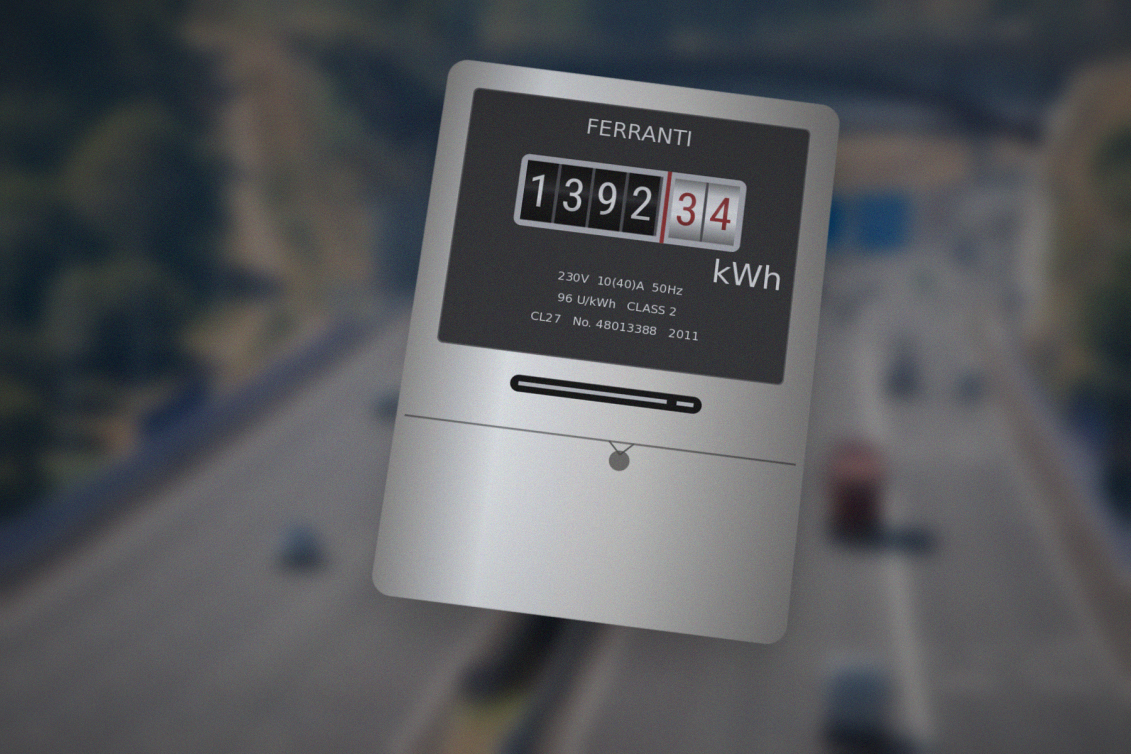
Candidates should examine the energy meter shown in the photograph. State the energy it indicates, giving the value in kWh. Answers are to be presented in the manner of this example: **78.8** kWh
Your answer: **1392.34** kWh
